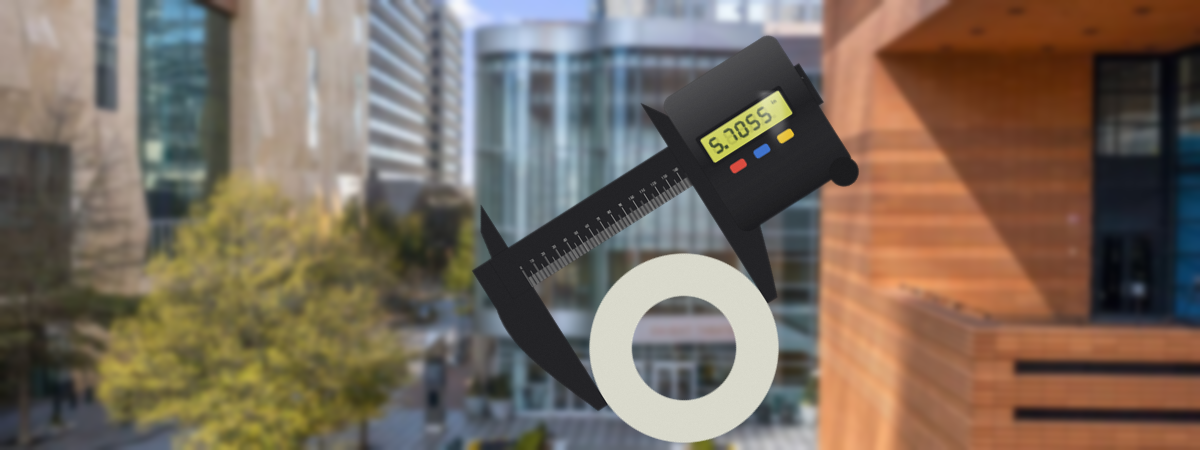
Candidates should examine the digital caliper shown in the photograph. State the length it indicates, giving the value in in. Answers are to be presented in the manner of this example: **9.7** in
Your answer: **5.7055** in
